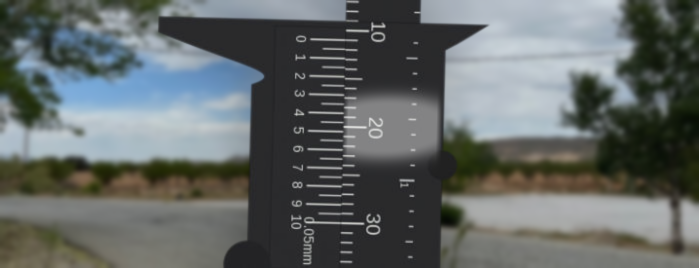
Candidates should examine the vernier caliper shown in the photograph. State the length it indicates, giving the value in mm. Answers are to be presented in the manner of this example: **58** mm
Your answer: **11.0** mm
